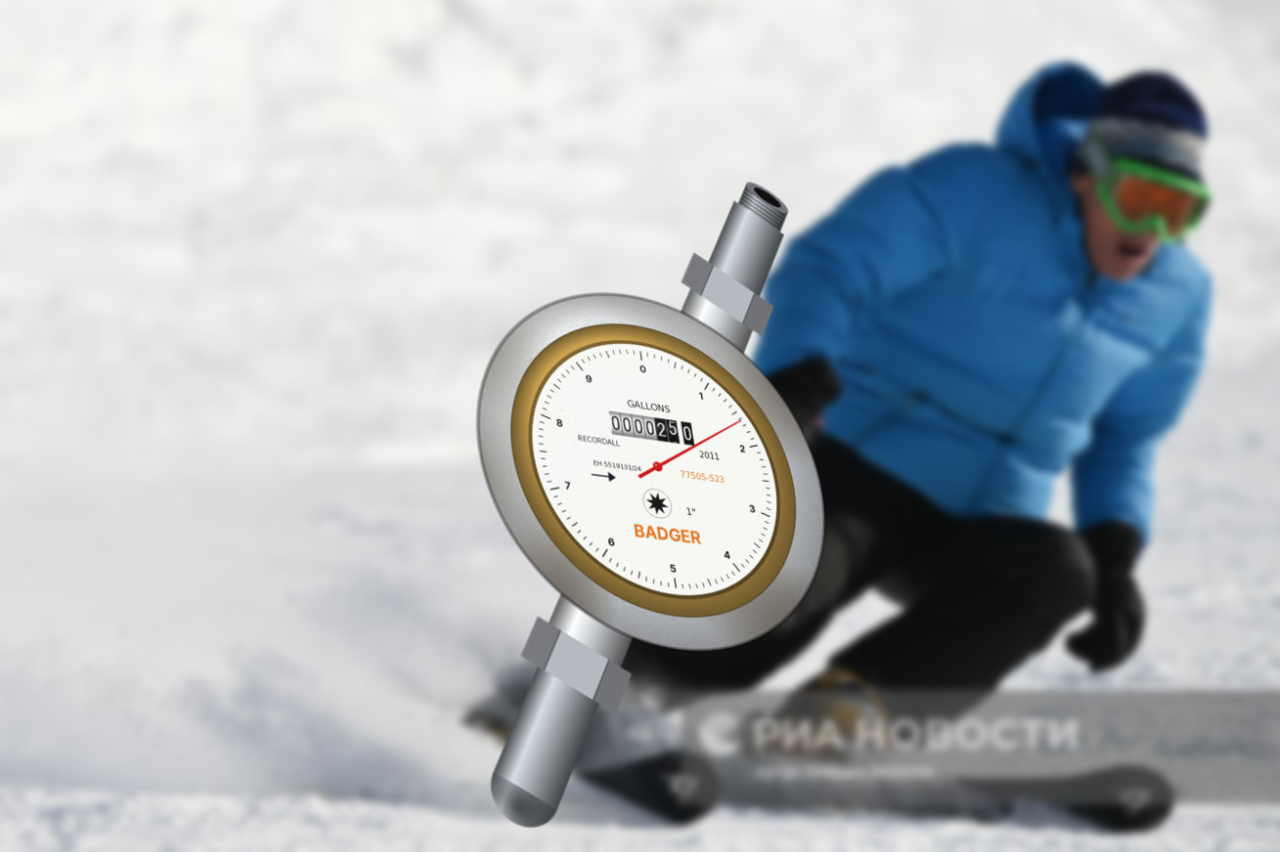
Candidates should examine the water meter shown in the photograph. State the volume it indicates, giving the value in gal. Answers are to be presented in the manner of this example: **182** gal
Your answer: **251.6** gal
